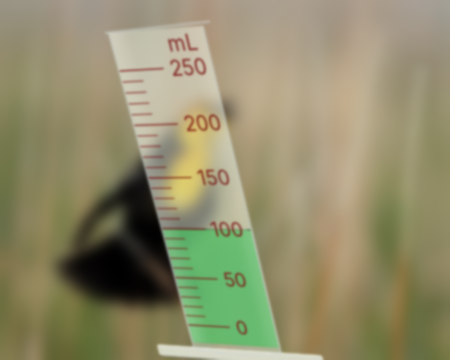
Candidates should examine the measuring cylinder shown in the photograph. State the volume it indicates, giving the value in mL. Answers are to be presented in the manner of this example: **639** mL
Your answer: **100** mL
